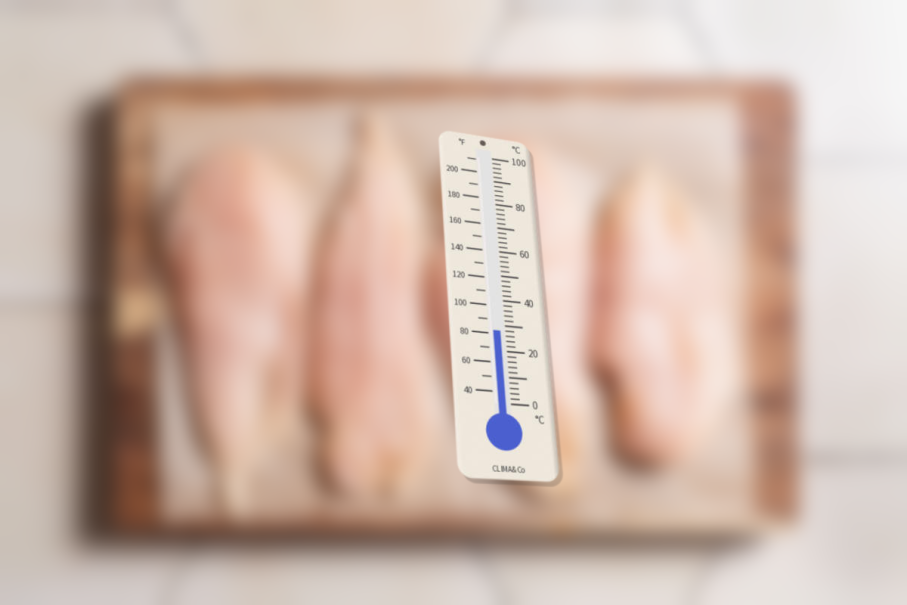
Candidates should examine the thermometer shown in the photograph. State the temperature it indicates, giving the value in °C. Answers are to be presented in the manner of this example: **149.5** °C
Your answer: **28** °C
